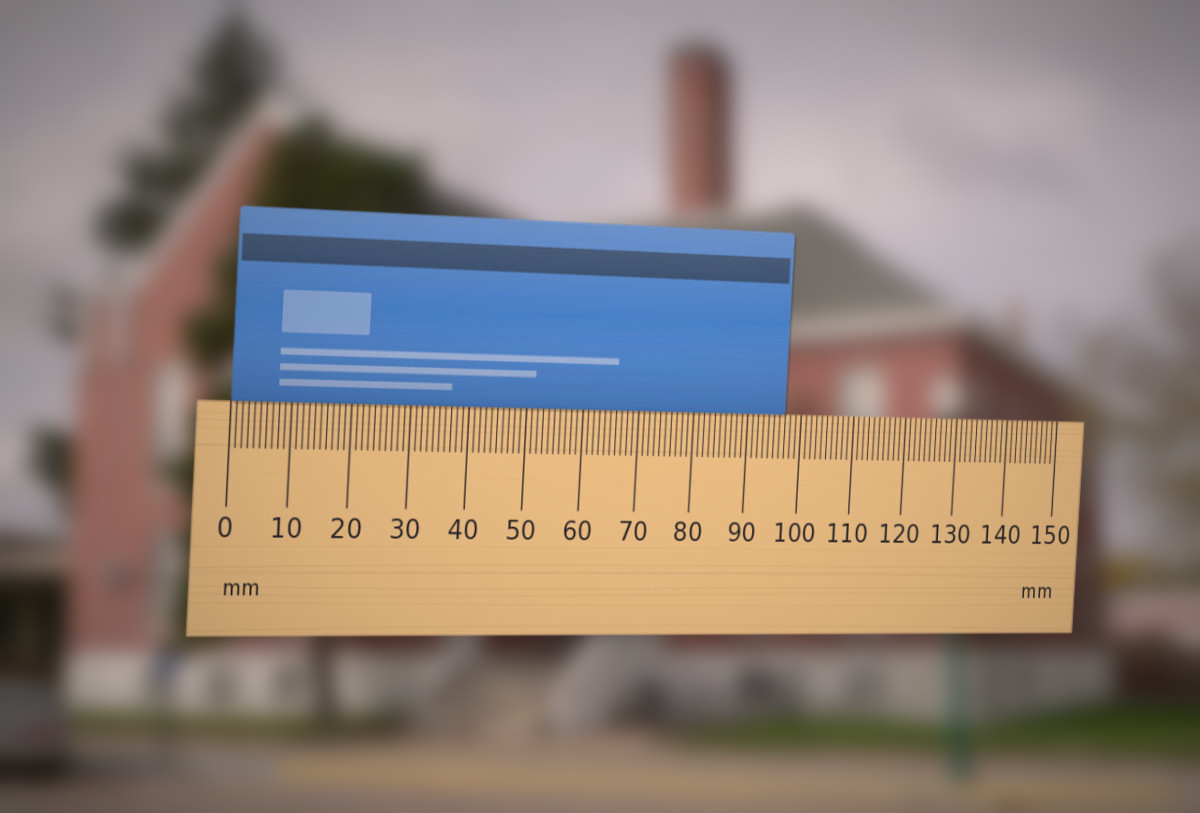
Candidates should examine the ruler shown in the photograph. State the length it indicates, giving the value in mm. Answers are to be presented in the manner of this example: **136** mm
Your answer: **97** mm
